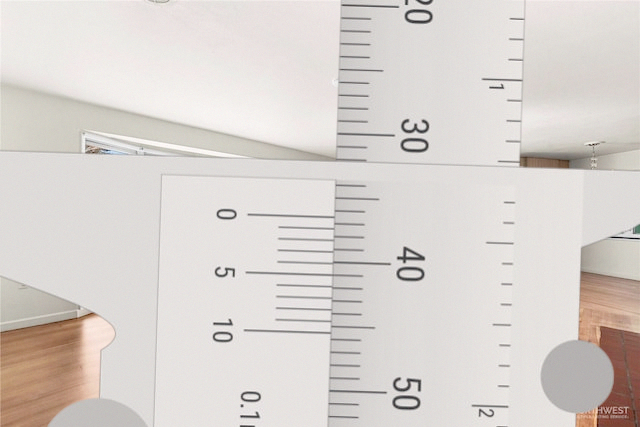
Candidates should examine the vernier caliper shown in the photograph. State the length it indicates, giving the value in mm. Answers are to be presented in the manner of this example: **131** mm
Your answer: **36.5** mm
